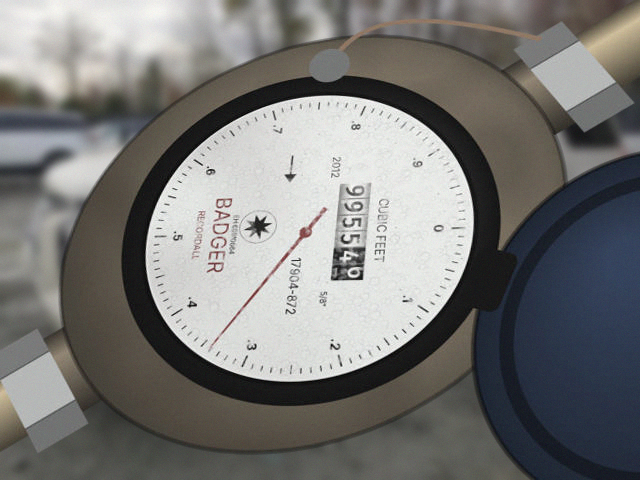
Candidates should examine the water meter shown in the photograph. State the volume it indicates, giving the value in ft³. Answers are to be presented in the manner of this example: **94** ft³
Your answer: **995546.34** ft³
